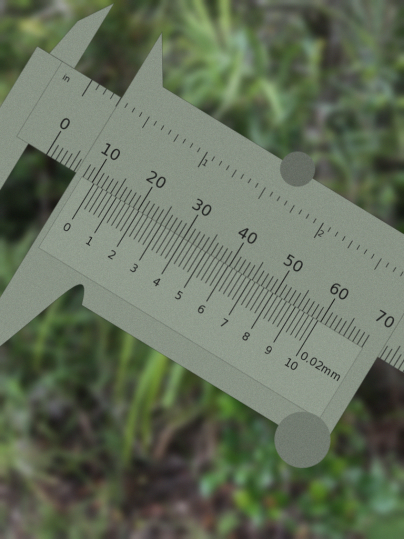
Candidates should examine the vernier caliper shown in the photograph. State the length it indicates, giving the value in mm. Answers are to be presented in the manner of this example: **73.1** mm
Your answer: **10.4** mm
